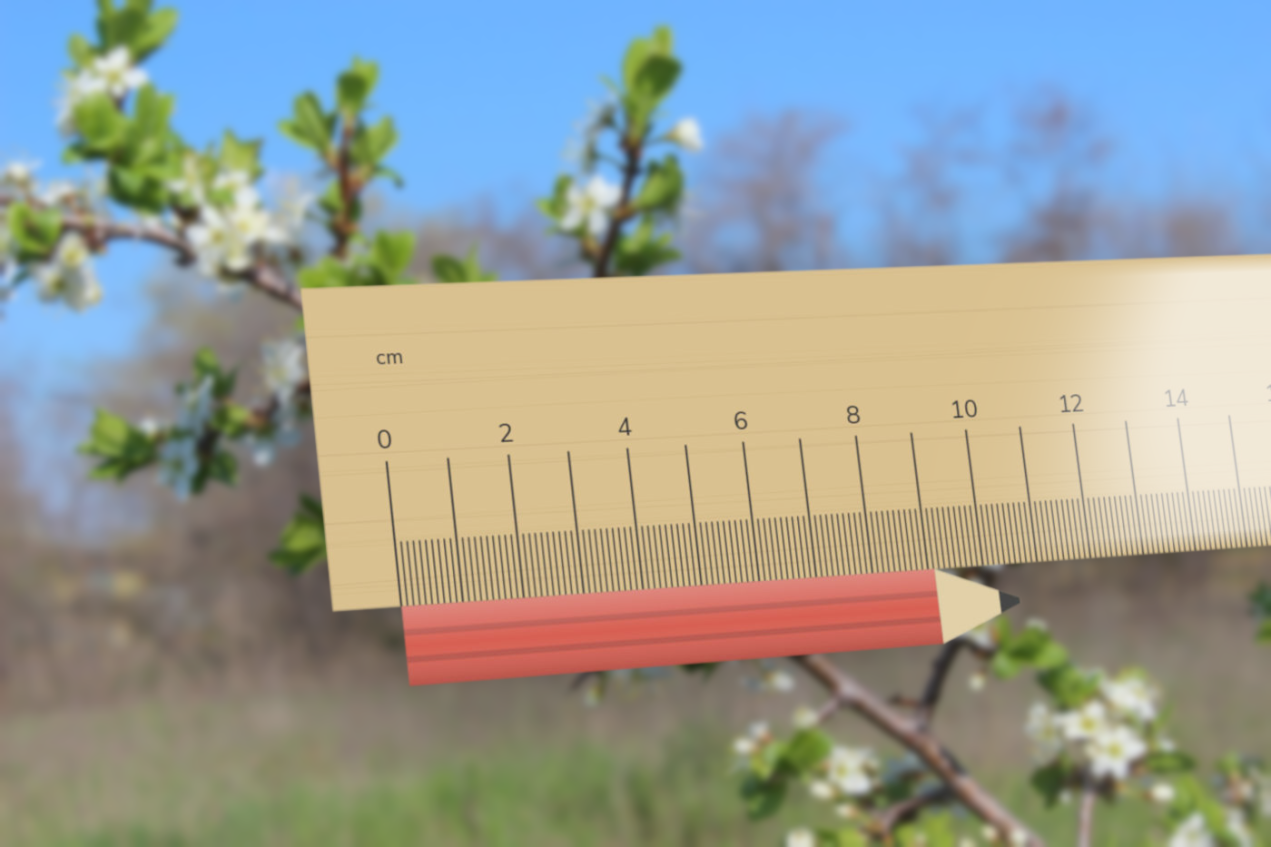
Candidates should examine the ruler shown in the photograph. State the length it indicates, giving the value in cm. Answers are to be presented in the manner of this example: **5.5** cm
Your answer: **10.6** cm
